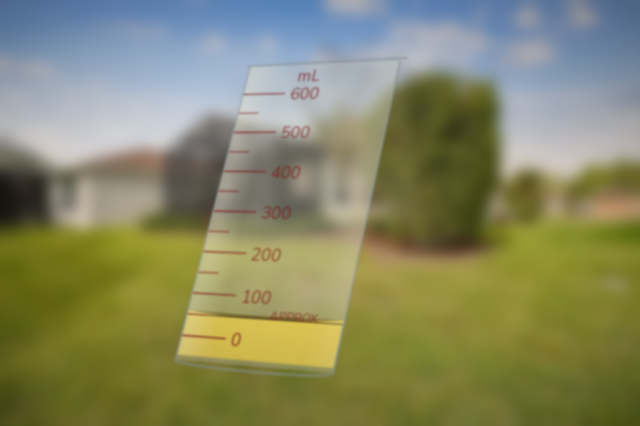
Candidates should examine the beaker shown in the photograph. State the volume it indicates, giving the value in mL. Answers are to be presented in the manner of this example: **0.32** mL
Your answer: **50** mL
